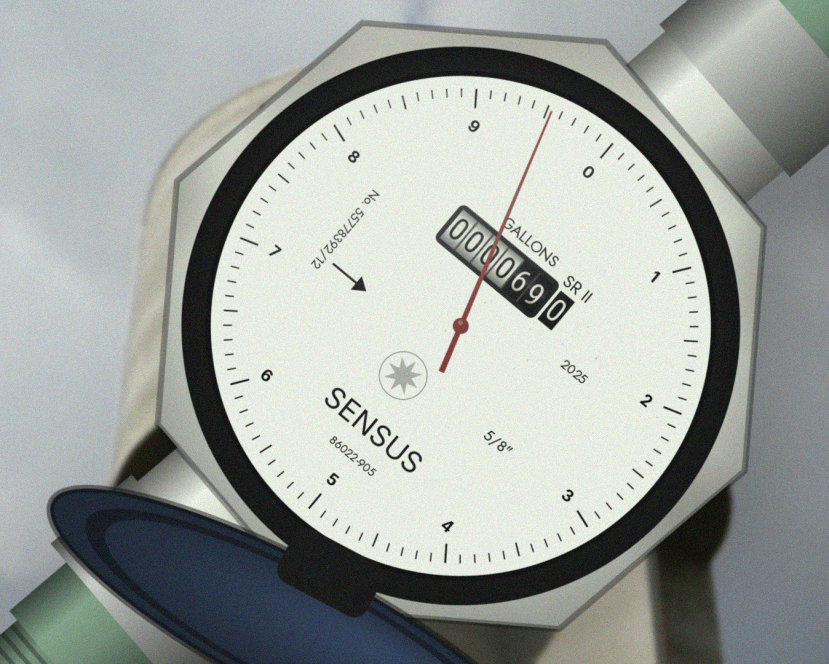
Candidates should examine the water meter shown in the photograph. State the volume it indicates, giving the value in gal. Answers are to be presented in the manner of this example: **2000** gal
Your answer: **689.5** gal
